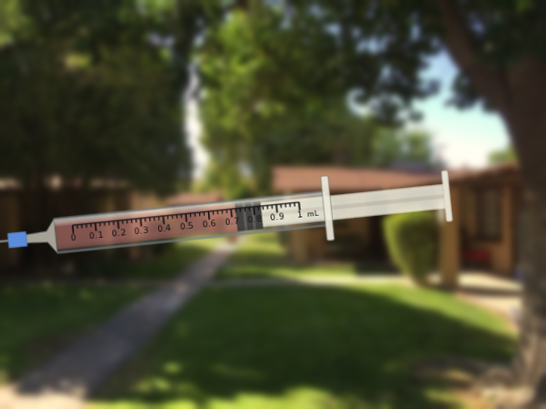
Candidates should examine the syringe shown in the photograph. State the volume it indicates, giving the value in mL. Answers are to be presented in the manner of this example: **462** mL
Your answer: **0.72** mL
